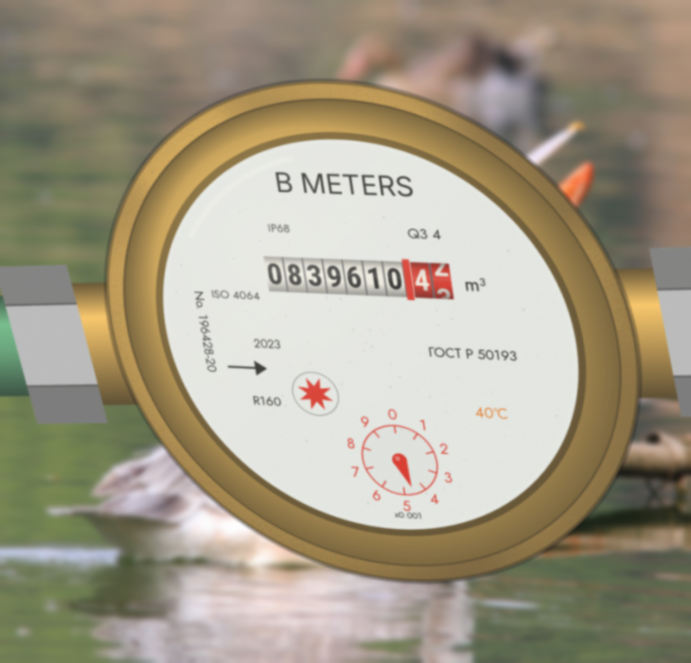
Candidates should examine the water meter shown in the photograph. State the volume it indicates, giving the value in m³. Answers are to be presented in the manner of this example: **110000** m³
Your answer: **839610.424** m³
